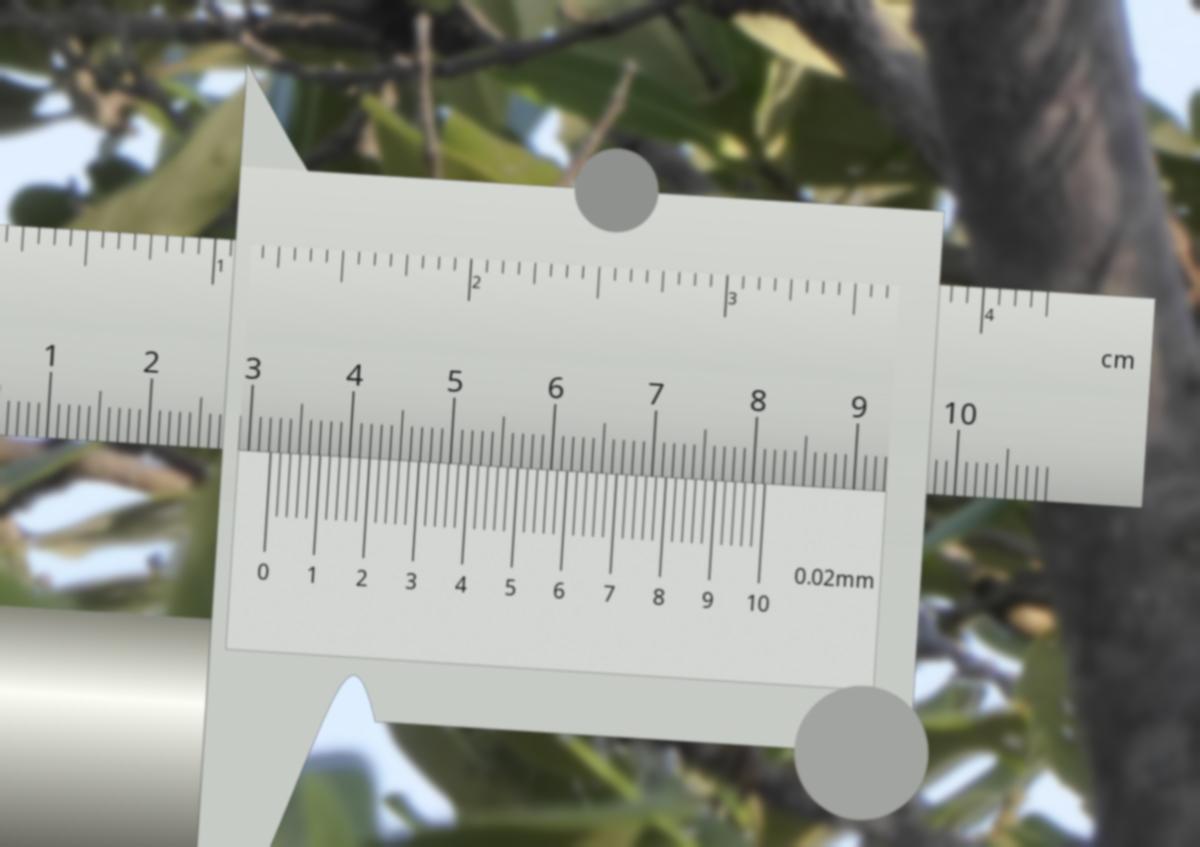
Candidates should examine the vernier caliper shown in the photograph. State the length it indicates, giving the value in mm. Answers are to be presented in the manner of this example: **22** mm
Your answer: **32.2** mm
